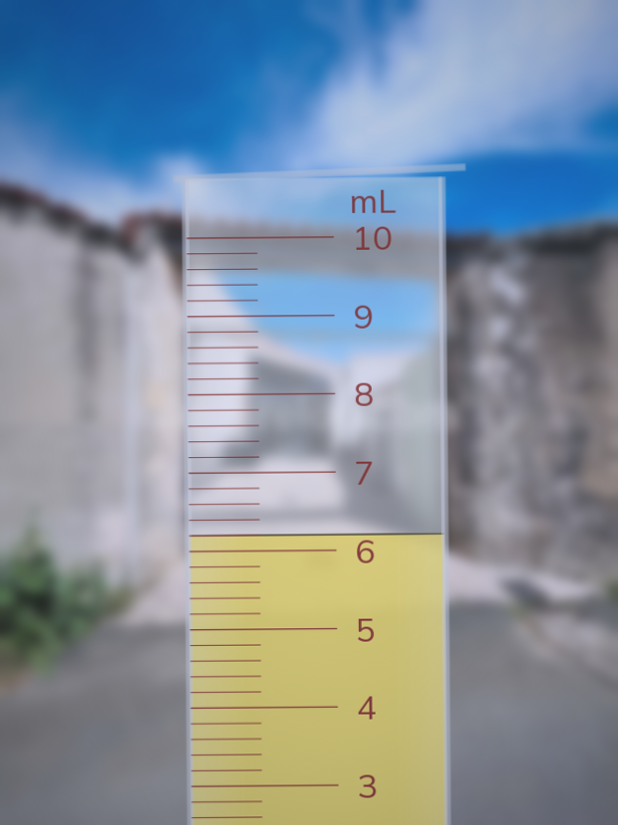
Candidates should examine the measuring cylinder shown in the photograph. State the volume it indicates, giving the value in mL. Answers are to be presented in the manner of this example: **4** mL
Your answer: **6.2** mL
